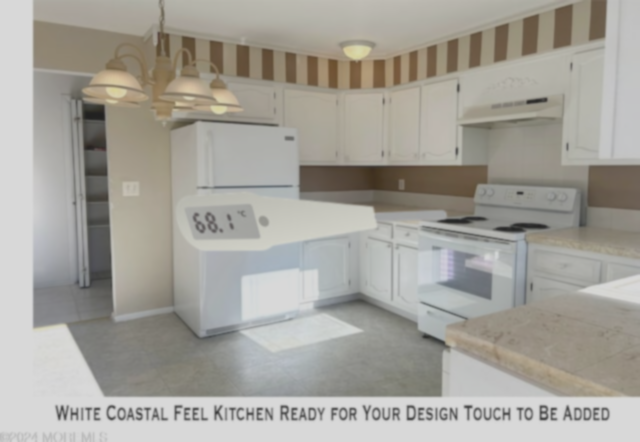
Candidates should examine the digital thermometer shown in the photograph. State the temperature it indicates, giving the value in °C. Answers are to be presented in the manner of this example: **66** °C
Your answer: **68.1** °C
